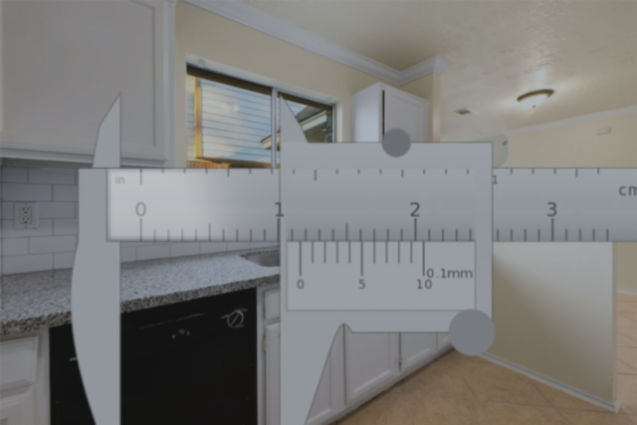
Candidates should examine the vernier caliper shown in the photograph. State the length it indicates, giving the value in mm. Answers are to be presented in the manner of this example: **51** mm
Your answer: **11.6** mm
